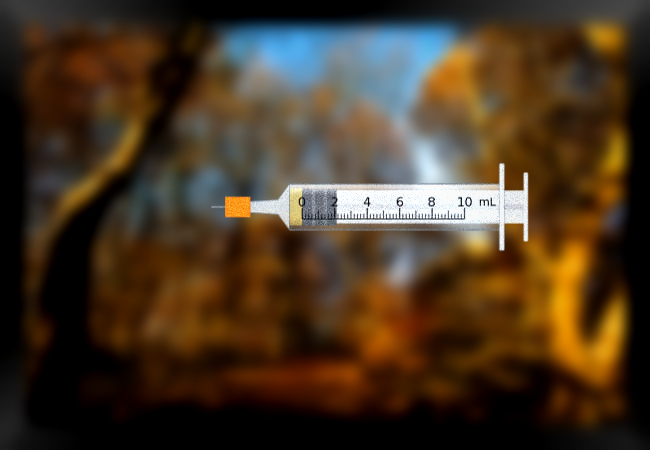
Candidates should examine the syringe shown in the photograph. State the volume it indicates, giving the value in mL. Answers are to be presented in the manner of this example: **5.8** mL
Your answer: **0** mL
